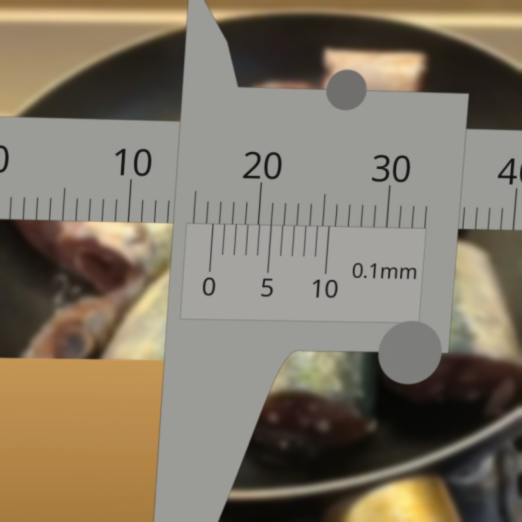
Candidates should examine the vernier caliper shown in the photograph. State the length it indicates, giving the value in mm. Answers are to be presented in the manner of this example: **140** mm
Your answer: **16.5** mm
